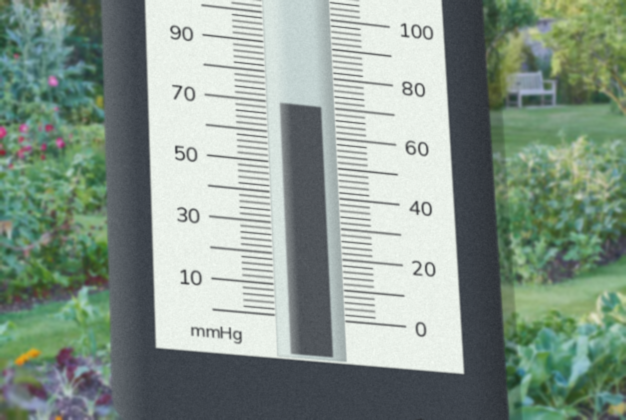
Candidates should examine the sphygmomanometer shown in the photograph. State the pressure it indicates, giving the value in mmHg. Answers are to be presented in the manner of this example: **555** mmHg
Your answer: **70** mmHg
